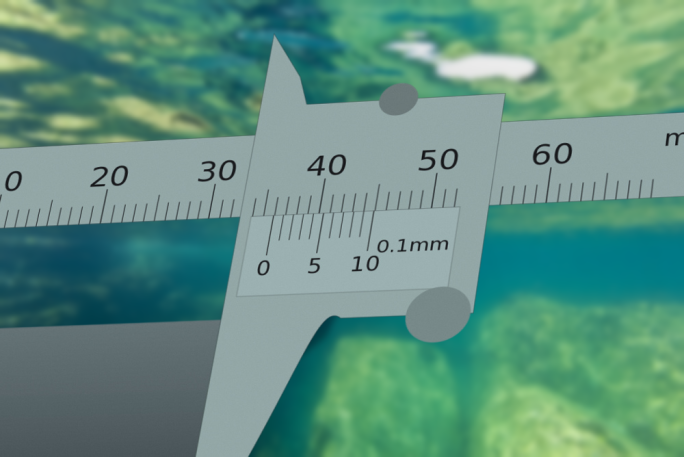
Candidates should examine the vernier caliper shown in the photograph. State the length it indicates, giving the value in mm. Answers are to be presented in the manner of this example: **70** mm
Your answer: **35.9** mm
